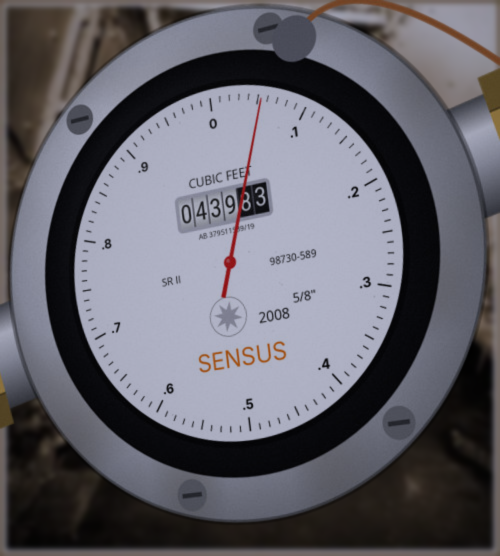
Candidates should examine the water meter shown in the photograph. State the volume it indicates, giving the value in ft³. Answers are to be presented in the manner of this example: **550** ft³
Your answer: **43983.05** ft³
